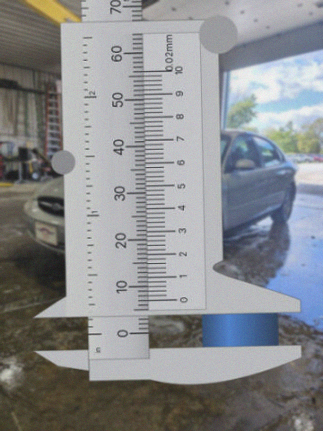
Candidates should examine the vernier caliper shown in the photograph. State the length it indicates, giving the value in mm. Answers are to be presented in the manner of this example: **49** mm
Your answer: **7.0** mm
